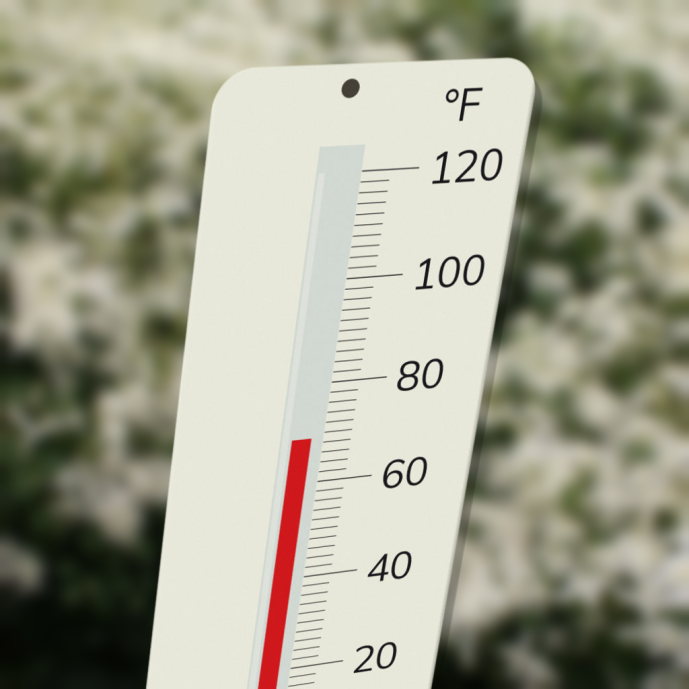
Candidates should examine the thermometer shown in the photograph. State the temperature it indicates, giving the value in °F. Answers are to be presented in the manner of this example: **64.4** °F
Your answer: **69** °F
